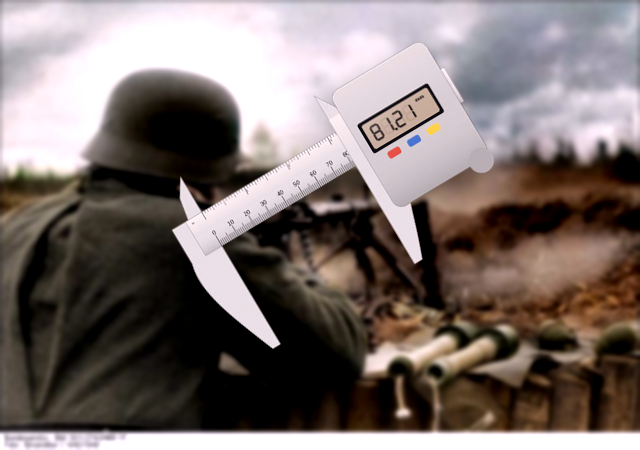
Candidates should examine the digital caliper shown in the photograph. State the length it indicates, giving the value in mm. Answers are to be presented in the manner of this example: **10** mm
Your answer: **81.21** mm
